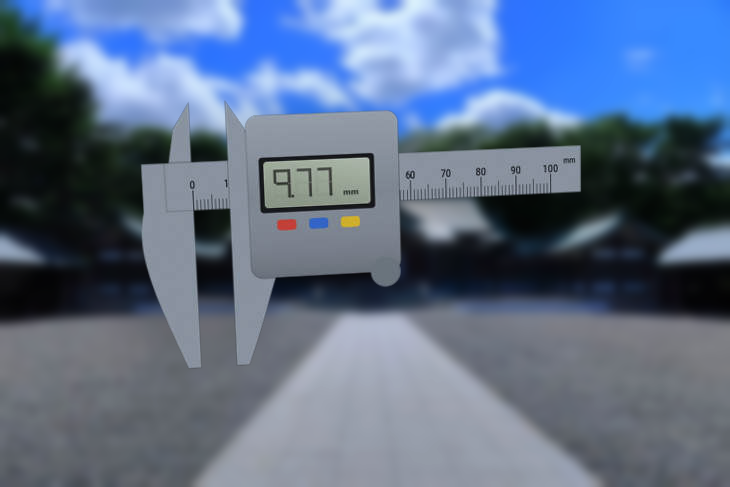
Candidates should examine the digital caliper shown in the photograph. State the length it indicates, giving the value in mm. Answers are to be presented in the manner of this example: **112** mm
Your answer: **9.77** mm
